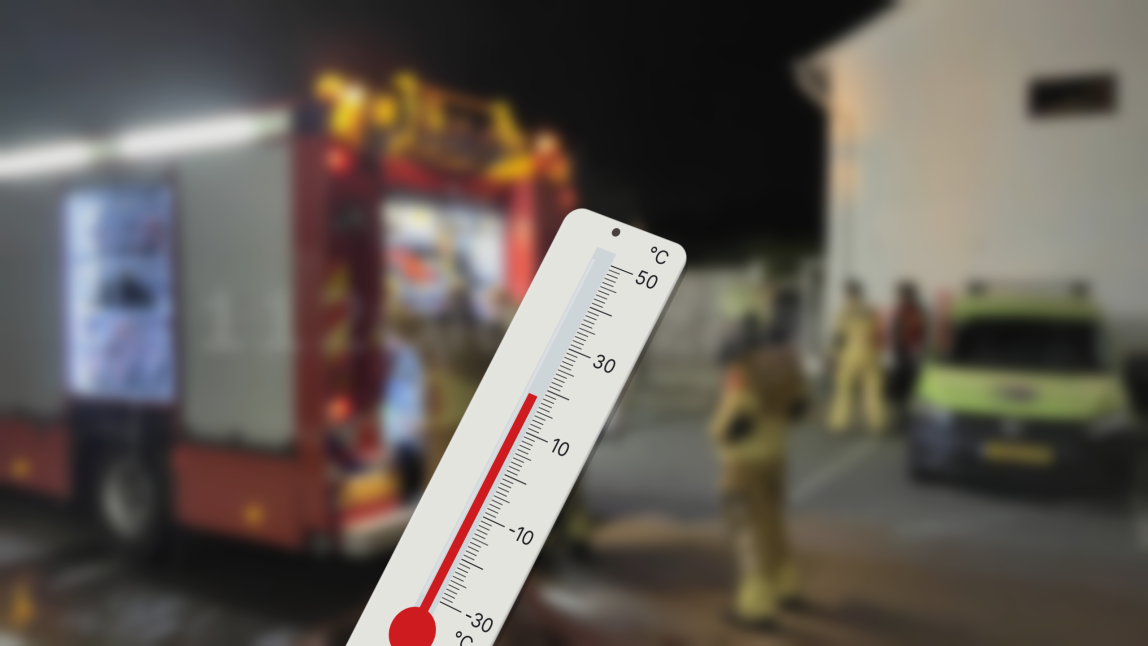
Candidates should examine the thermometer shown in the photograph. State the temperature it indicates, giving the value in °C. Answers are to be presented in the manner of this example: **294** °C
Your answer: **18** °C
